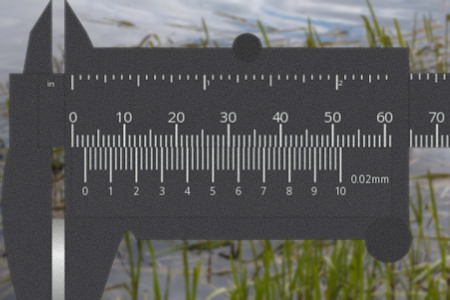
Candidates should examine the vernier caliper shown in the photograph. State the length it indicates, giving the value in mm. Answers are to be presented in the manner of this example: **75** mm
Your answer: **2.5** mm
